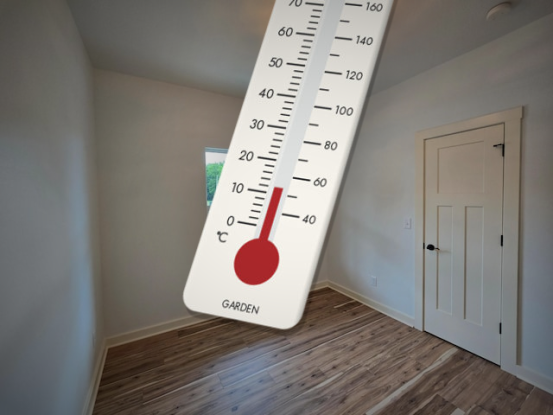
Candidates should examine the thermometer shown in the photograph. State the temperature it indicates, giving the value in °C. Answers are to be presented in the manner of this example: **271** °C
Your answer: **12** °C
